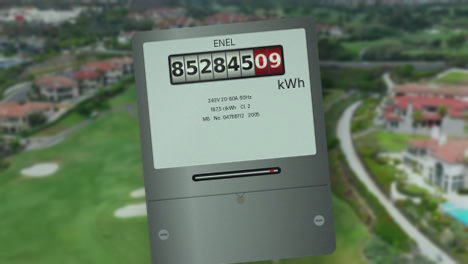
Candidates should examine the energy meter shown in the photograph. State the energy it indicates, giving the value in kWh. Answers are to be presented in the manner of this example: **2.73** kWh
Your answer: **852845.09** kWh
